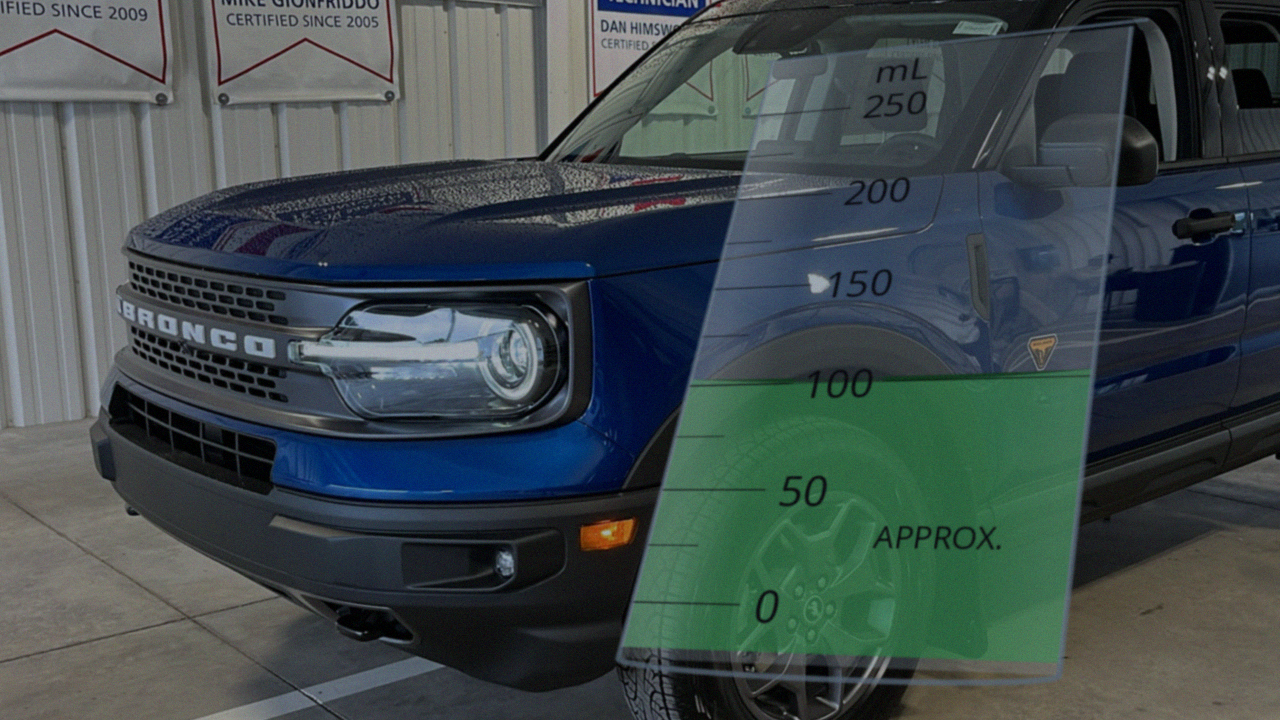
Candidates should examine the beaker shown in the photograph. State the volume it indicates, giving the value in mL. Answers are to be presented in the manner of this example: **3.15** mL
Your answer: **100** mL
